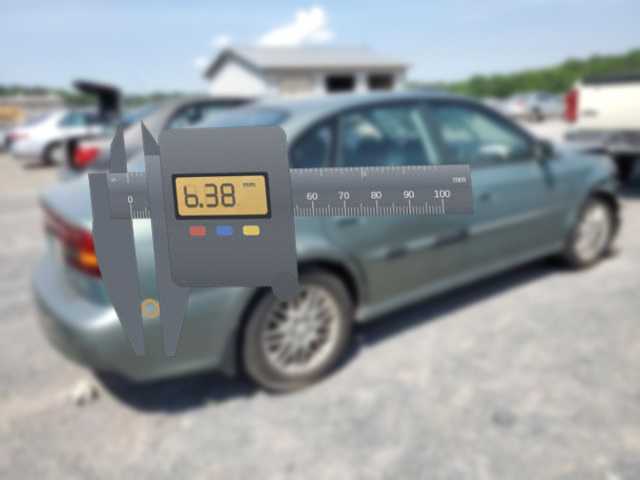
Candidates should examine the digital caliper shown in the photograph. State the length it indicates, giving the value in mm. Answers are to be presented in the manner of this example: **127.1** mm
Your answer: **6.38** mm
